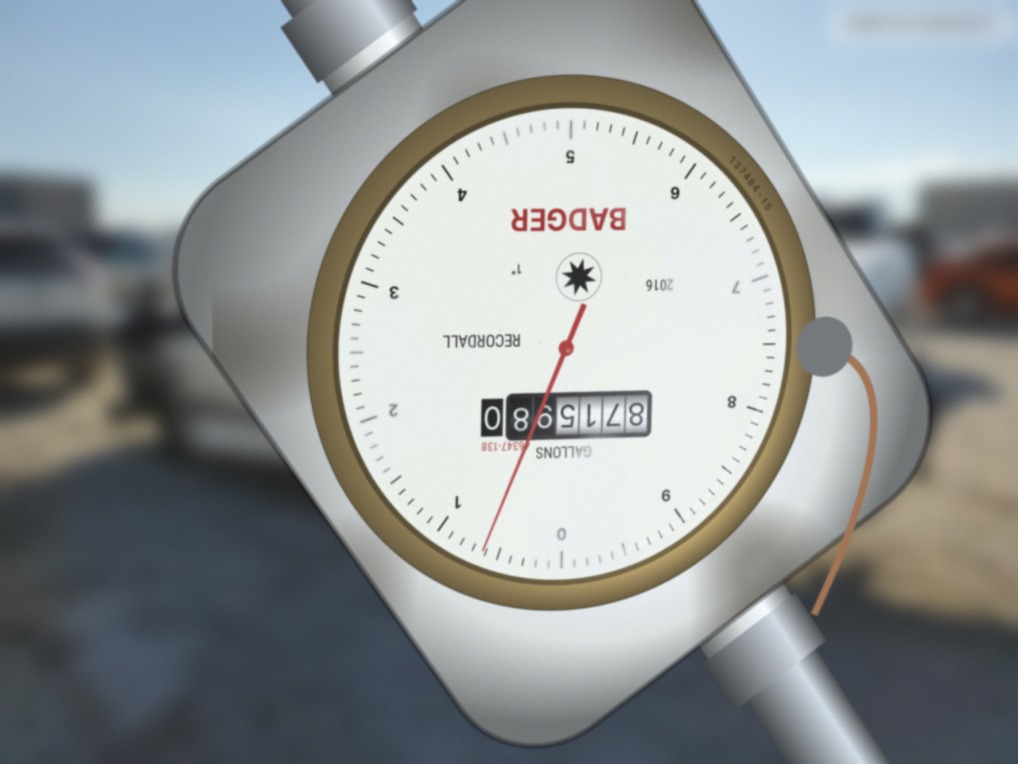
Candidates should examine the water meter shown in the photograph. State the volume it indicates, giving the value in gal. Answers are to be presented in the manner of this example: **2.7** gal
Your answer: **8715980.6** gal
